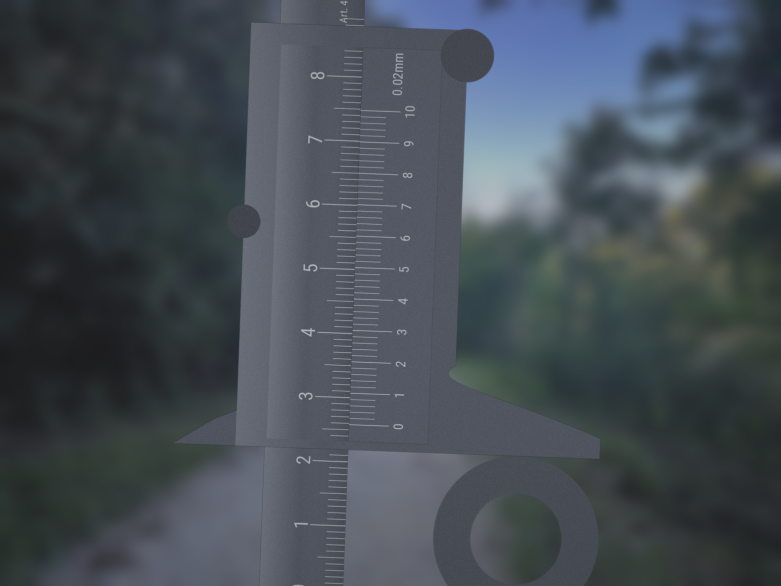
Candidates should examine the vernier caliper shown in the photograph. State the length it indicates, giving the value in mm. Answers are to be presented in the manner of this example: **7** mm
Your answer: **25.8** mm
